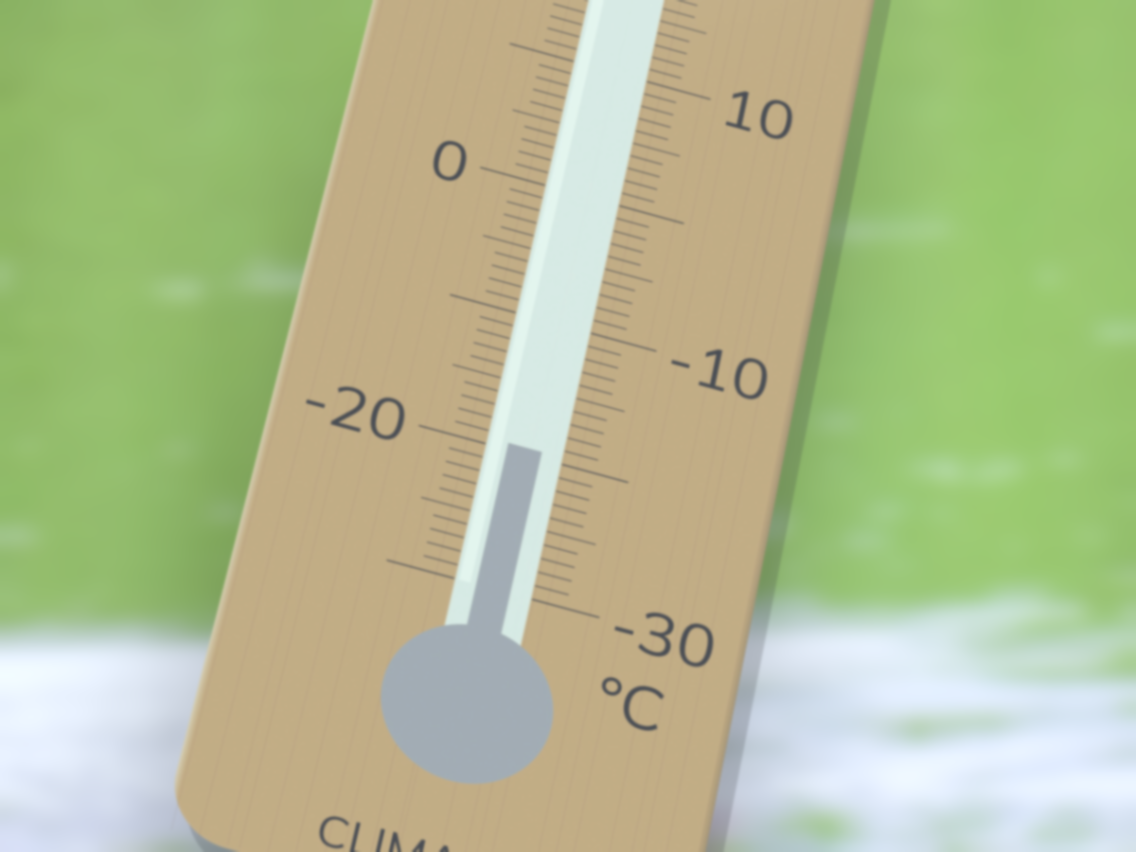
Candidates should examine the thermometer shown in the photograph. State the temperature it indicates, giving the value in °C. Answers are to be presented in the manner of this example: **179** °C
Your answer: **-19.5** °C
